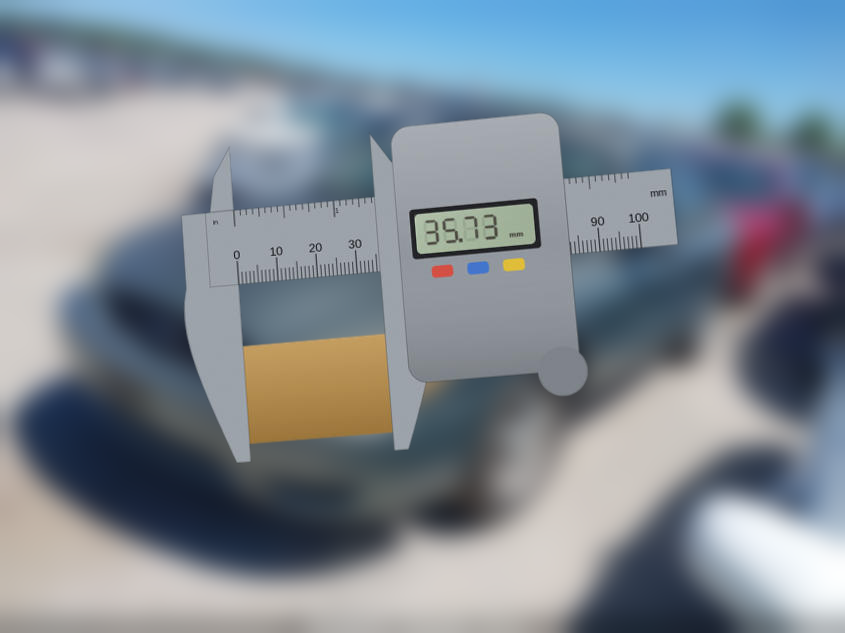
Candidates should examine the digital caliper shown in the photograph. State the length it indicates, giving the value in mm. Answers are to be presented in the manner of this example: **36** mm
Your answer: **35.73** mm
